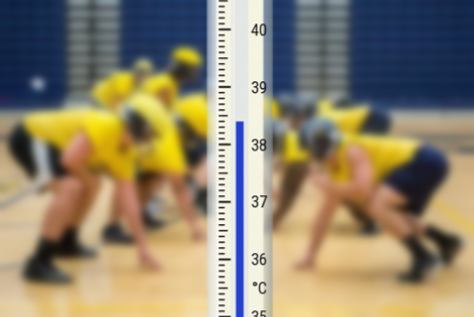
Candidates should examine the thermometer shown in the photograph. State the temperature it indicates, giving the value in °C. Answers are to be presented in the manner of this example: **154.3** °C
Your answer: **38.4** °C
